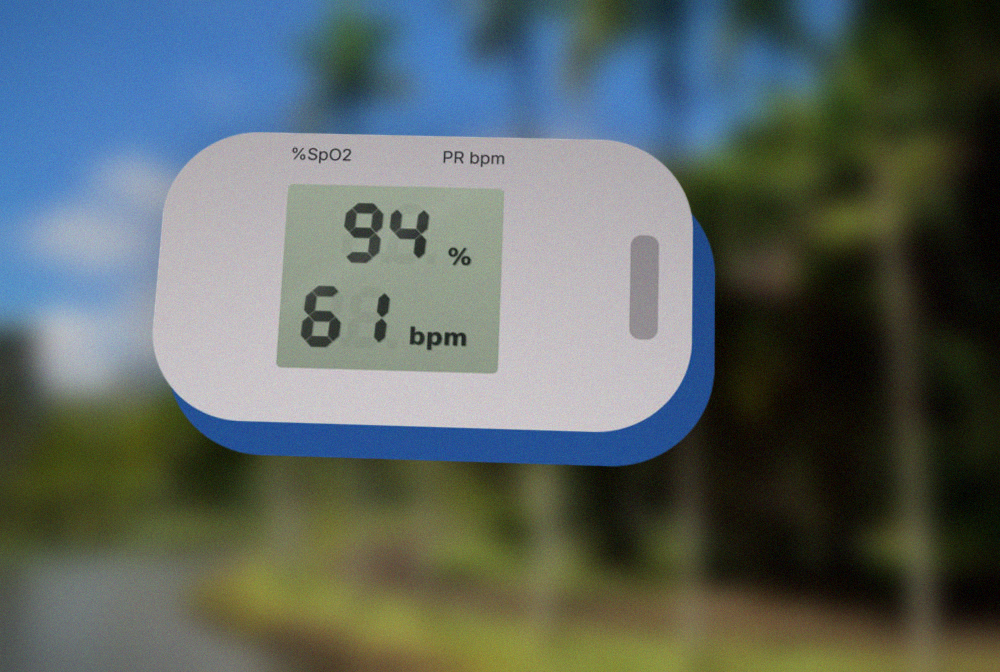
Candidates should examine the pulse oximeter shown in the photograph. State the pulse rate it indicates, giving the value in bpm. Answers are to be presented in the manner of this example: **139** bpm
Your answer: **61** bpm
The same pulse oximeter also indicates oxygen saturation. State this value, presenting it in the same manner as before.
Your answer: **94** %
